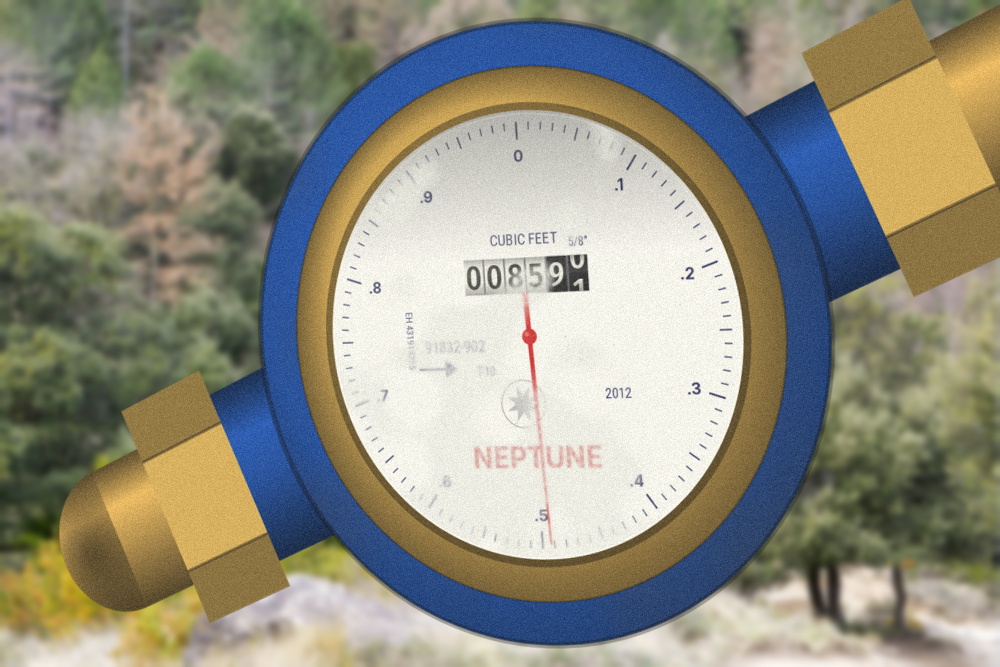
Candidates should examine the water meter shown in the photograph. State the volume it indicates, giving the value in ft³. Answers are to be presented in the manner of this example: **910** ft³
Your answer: **8590.49** ft³
